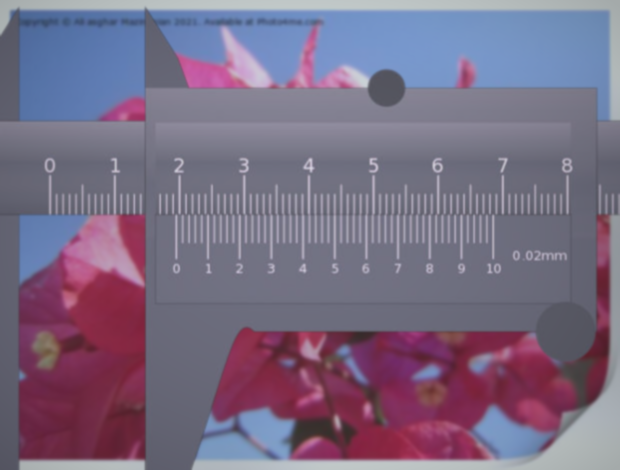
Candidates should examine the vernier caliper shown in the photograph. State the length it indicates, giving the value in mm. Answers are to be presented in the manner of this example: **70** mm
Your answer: **19.5** mm
